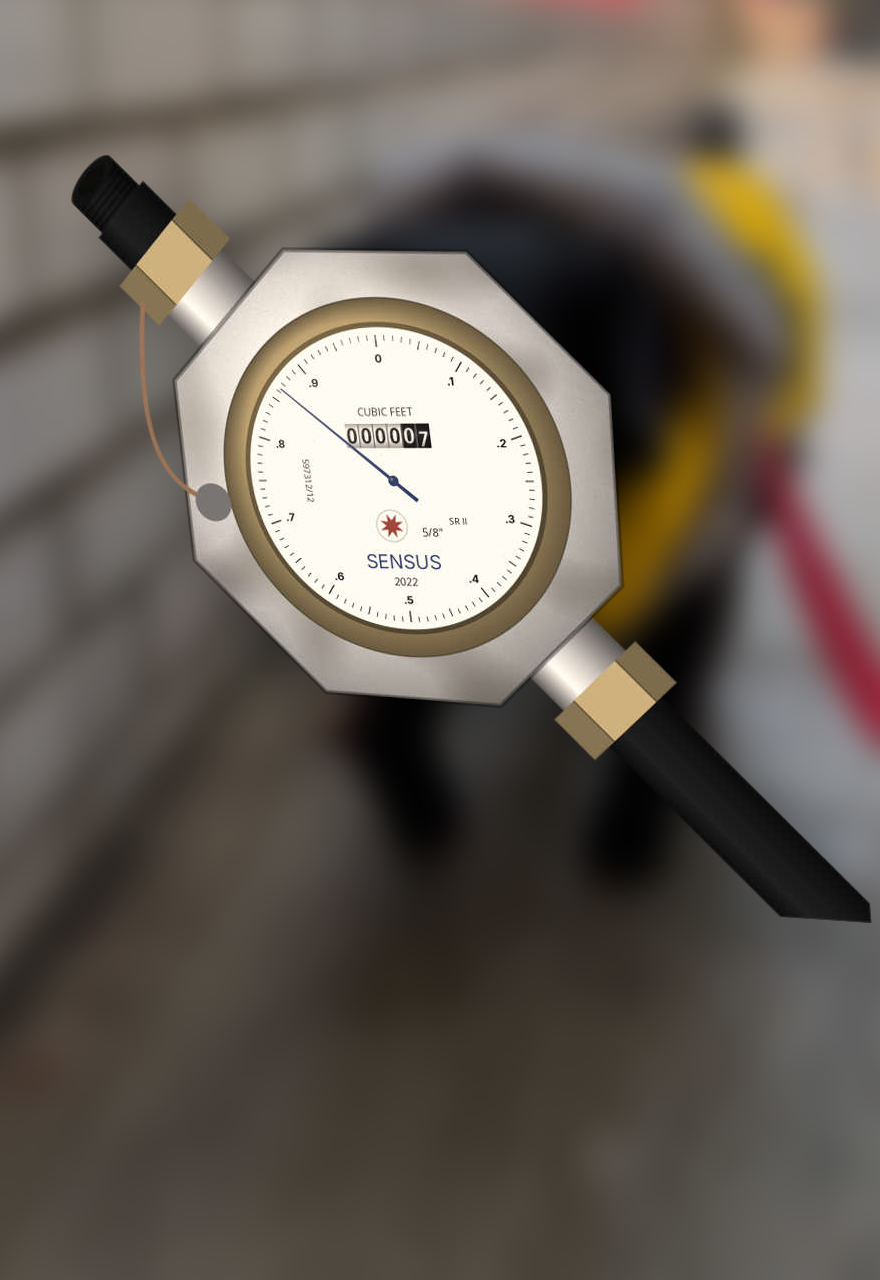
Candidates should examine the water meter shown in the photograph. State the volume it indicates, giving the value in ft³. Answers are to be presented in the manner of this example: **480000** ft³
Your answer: **6.86** ft³
